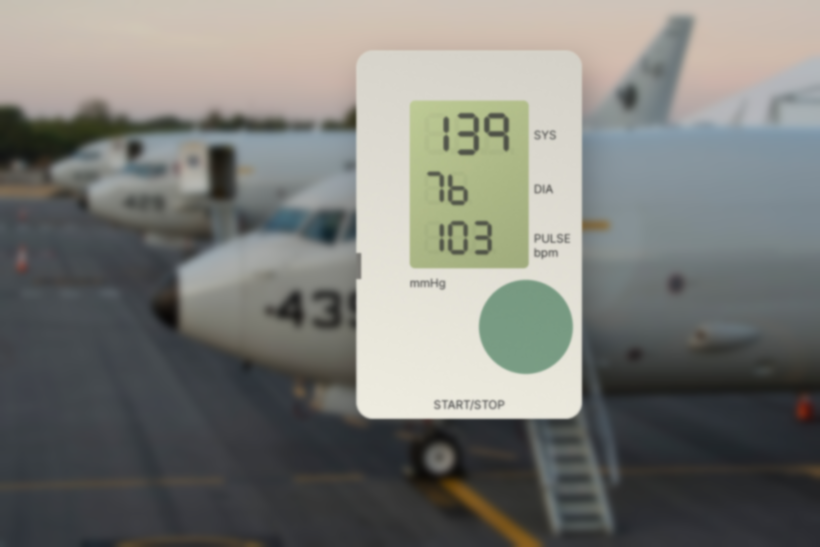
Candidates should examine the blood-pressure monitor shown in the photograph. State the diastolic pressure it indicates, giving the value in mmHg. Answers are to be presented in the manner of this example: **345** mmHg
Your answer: **76** mmHg
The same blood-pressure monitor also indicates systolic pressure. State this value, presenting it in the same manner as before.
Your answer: **139** mmHg
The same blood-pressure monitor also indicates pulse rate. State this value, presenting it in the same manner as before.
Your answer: **103** bpm
